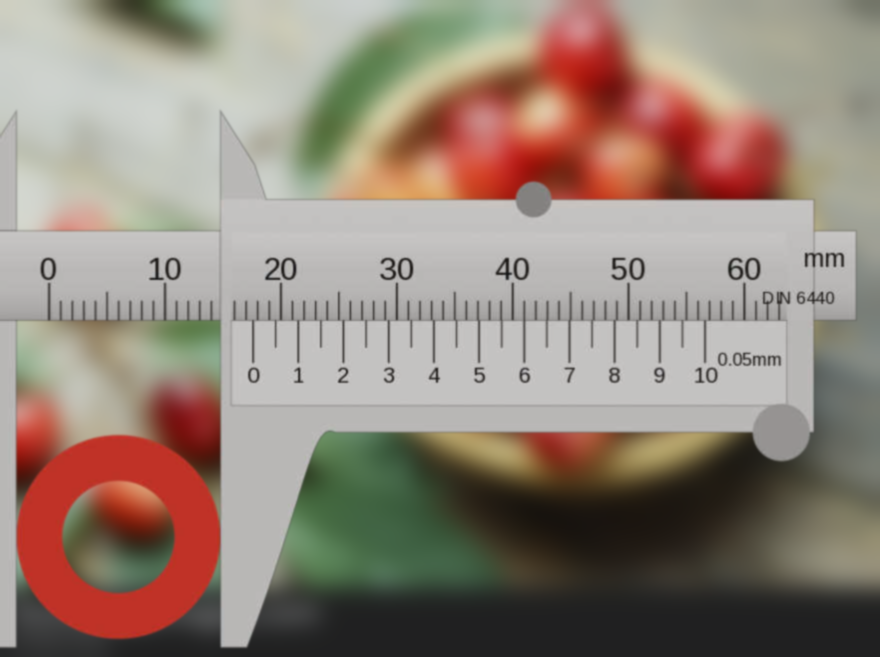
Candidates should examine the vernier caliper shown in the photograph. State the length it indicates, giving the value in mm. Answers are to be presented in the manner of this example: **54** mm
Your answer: **17.6** mm
